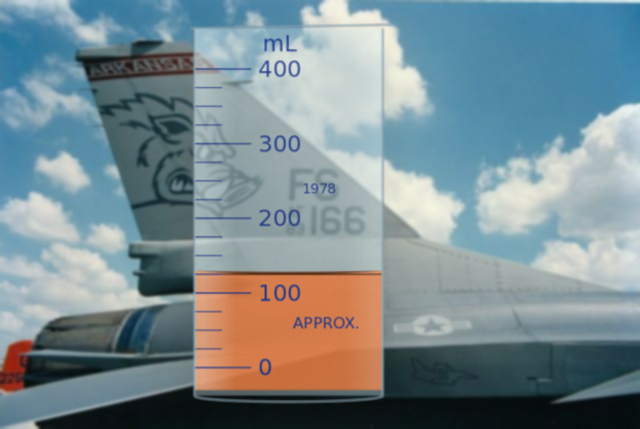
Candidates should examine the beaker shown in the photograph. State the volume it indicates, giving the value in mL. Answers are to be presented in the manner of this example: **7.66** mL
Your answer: **125** mL
